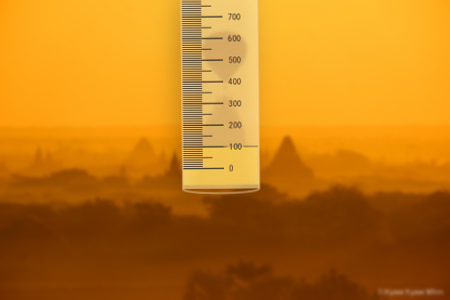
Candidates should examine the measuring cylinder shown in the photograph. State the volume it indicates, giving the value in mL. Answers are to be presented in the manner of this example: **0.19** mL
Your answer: **100** mL
